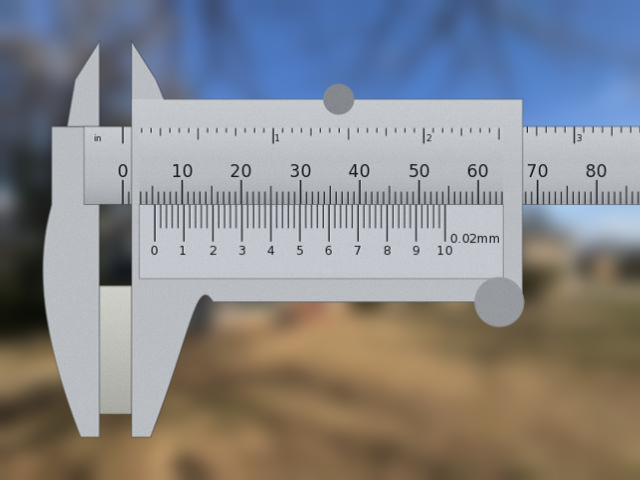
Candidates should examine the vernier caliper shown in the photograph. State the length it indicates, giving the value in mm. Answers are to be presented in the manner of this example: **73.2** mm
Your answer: **5.4** mm
